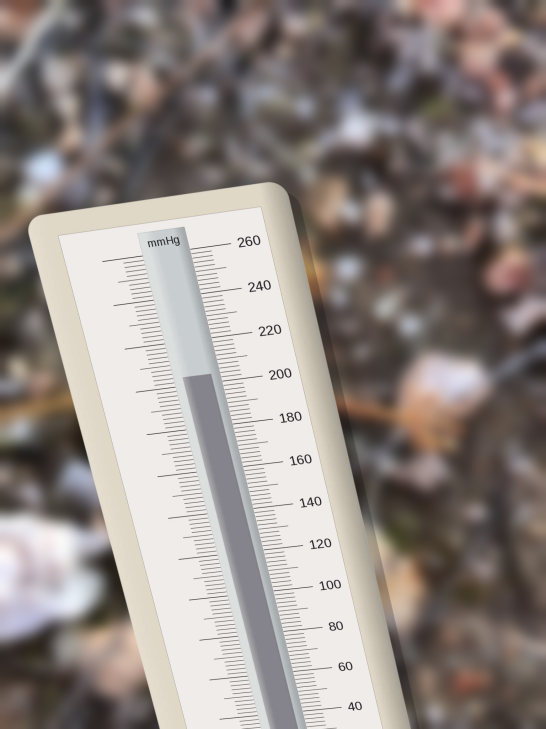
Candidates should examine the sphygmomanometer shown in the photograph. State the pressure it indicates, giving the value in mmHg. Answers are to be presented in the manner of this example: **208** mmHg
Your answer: **204** mmHg
